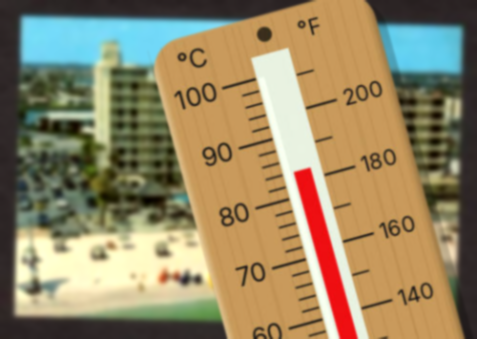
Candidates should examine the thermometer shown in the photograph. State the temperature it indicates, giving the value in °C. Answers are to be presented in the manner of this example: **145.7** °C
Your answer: **84** °C
